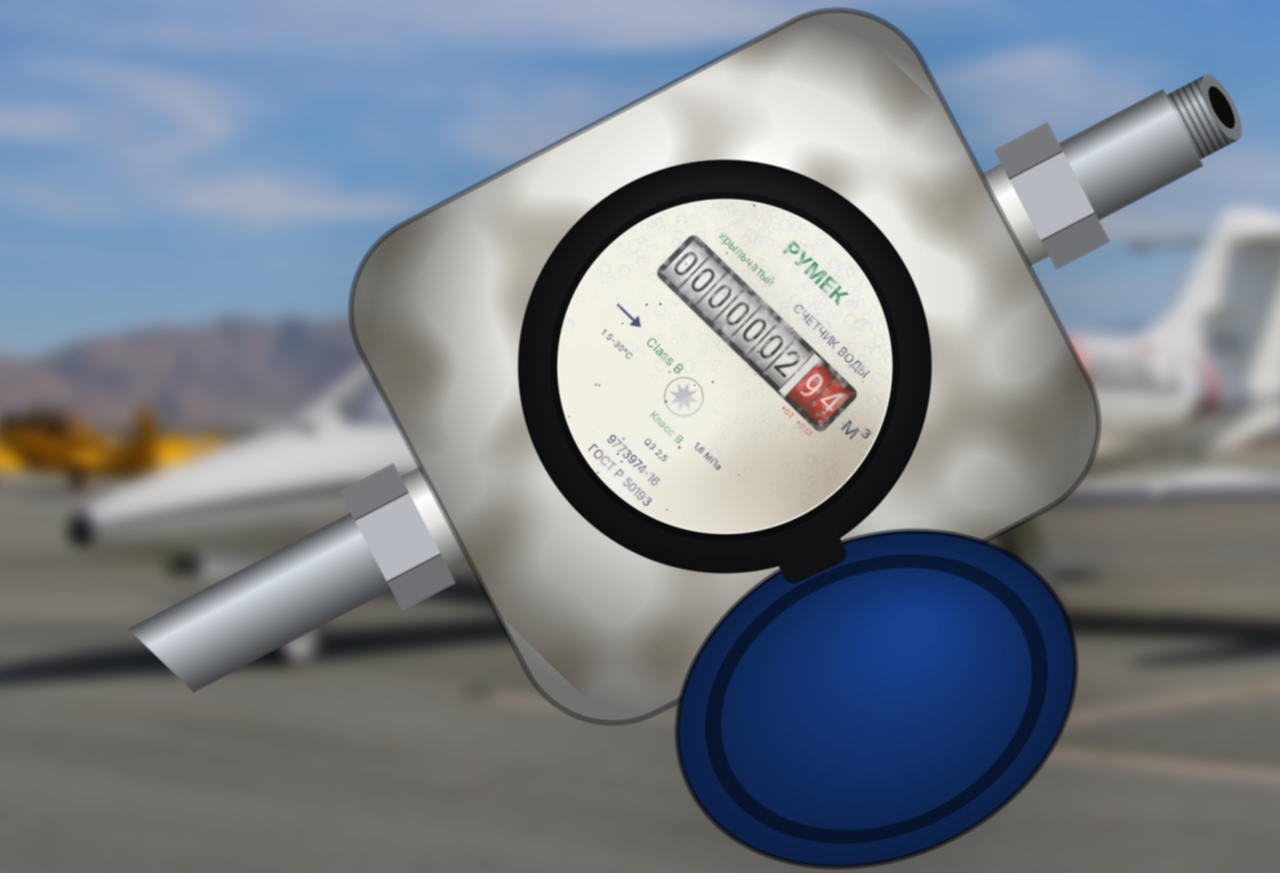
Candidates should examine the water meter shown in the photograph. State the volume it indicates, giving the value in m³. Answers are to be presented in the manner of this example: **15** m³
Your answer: **2.94** m³
